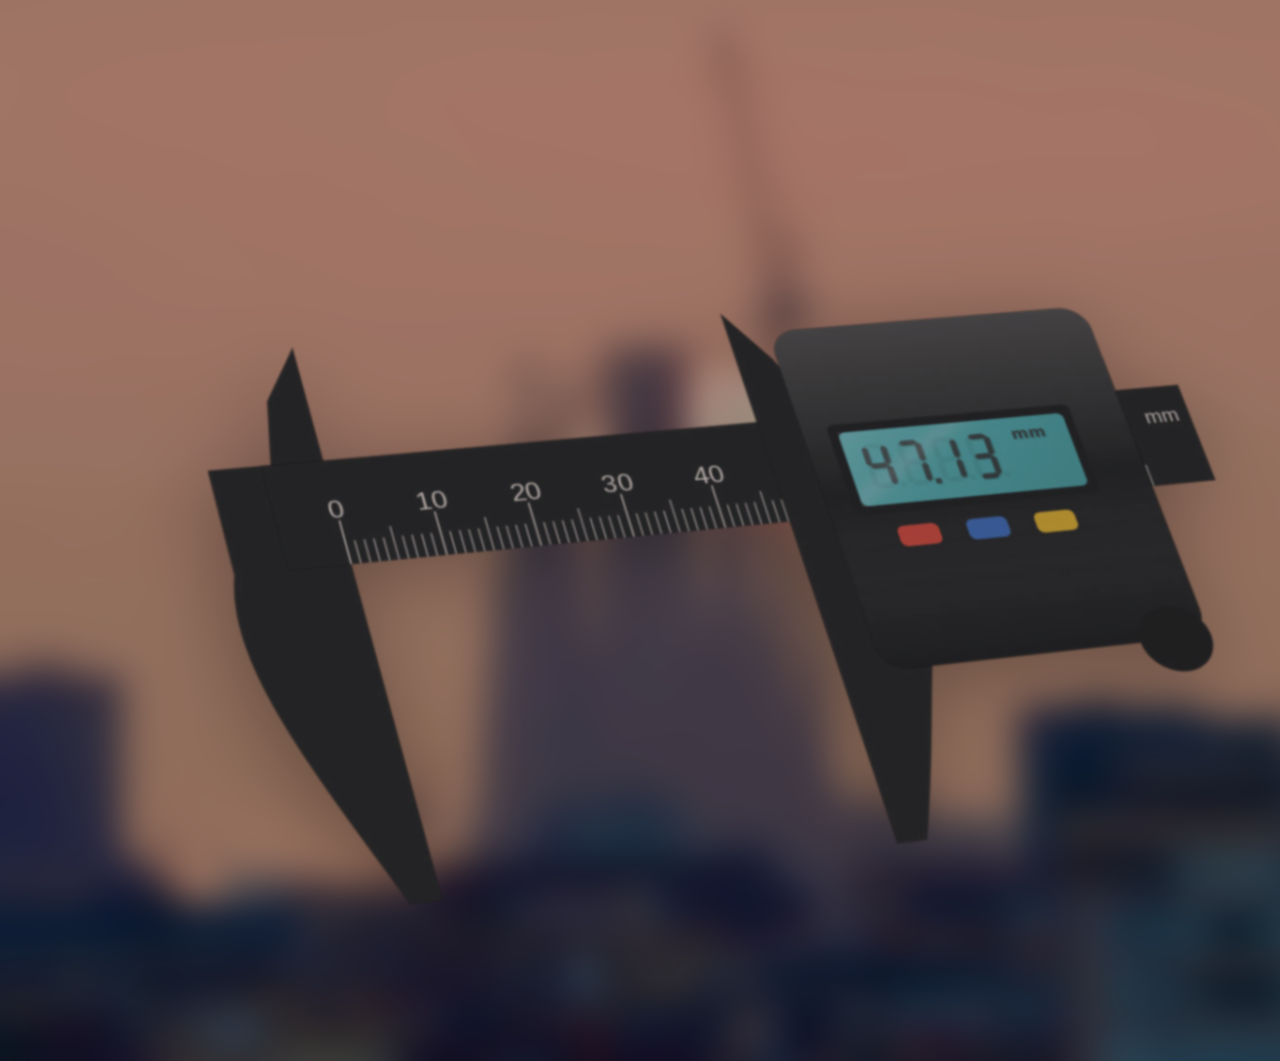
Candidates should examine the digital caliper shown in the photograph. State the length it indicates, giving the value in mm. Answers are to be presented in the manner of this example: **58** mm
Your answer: **47.13** mm
